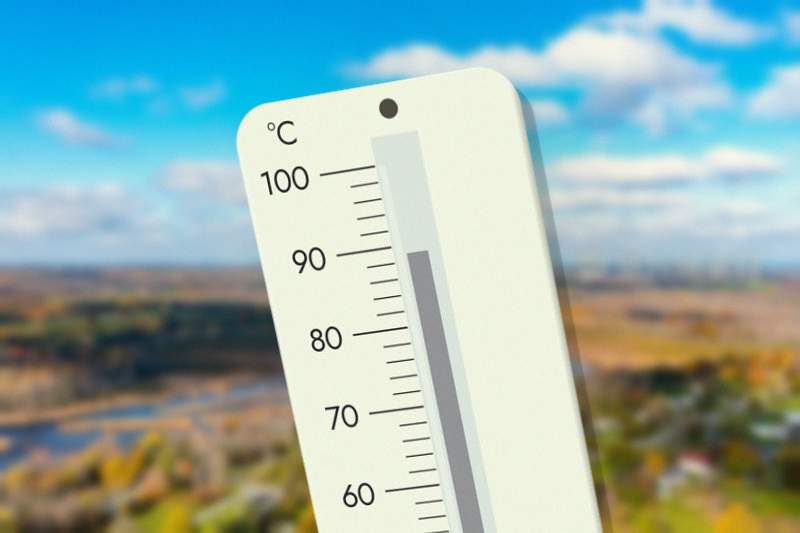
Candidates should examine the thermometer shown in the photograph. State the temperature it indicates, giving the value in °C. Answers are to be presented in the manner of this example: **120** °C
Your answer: **89** °C
